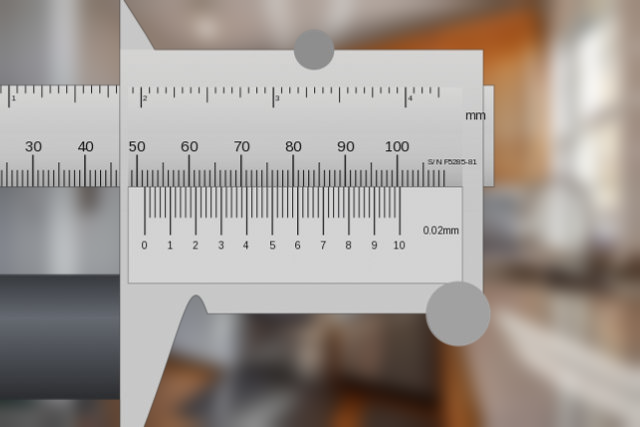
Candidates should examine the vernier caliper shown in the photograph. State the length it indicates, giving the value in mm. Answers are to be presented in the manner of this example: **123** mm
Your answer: **51.5** mm
